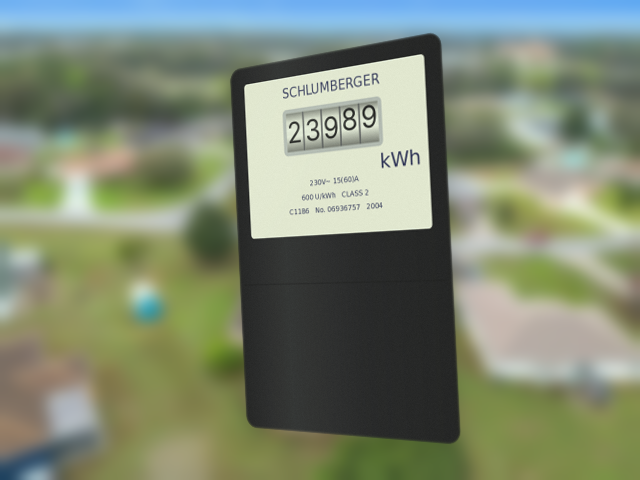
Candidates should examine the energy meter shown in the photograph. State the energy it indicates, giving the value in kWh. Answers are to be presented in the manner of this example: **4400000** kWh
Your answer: **23989** kWh
